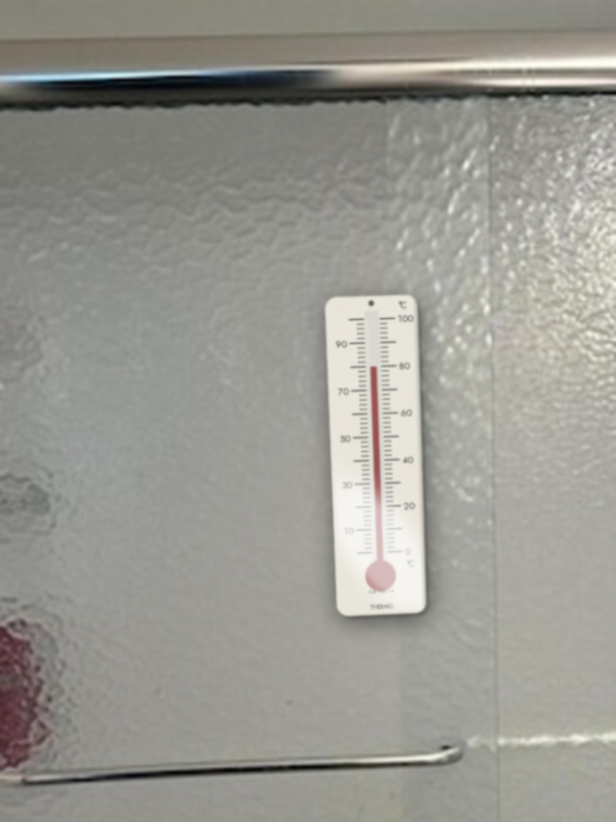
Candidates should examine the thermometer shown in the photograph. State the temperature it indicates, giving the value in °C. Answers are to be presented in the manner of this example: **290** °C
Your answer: **80** °C
